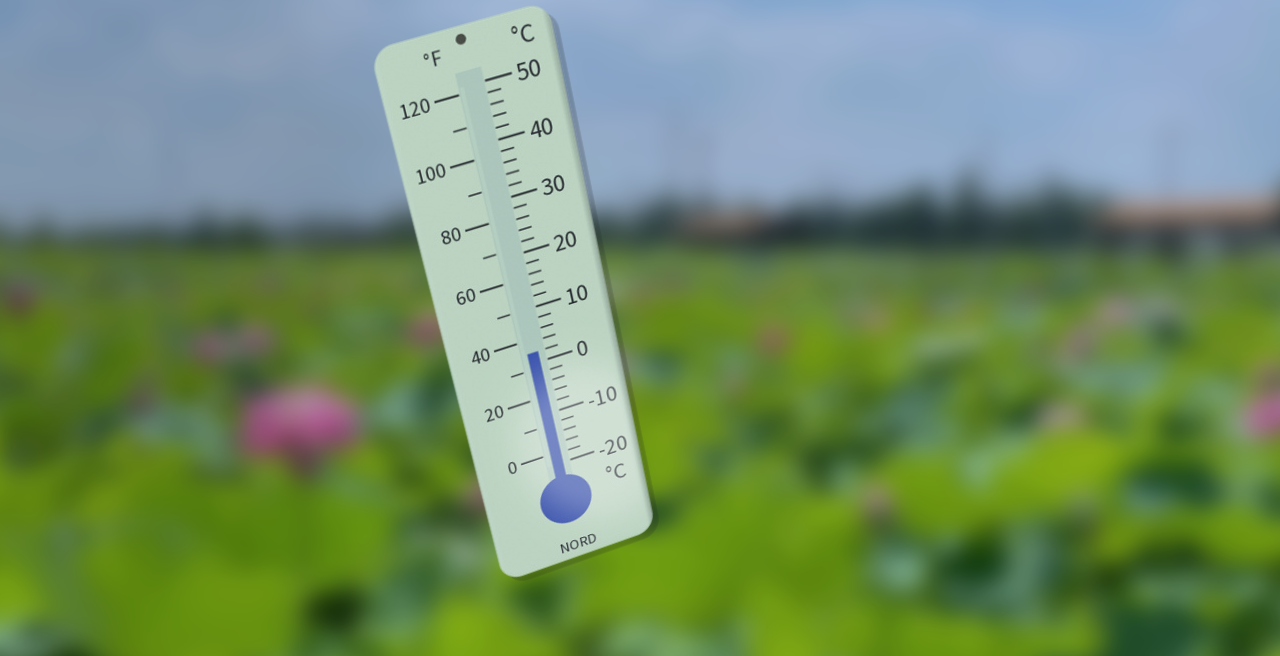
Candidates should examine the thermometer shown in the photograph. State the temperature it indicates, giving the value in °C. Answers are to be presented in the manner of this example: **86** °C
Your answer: **2** °C
